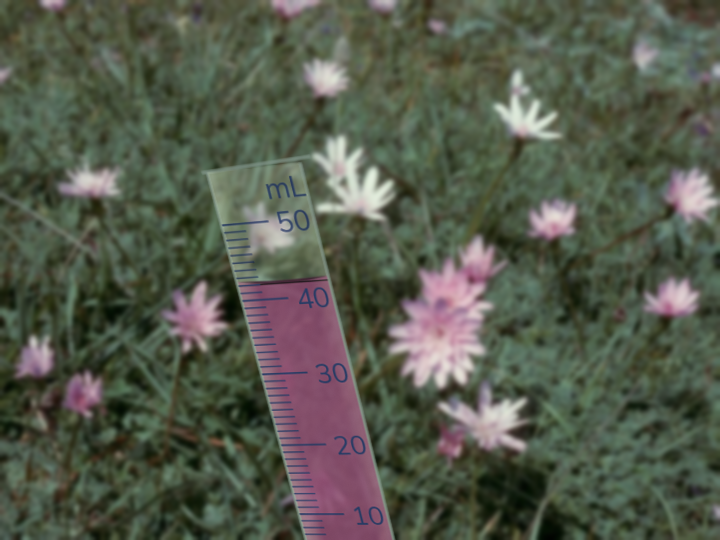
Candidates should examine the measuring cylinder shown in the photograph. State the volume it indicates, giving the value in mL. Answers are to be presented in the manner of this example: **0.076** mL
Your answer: **42** mL
